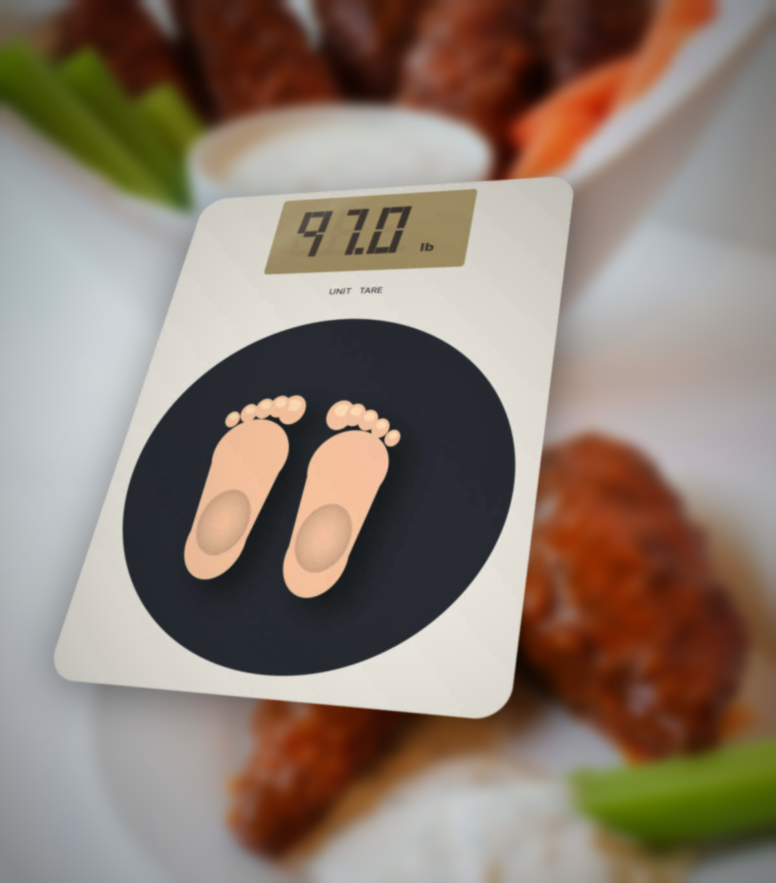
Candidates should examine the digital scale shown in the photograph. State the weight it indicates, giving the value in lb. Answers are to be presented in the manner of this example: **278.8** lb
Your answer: **97.0** lb
